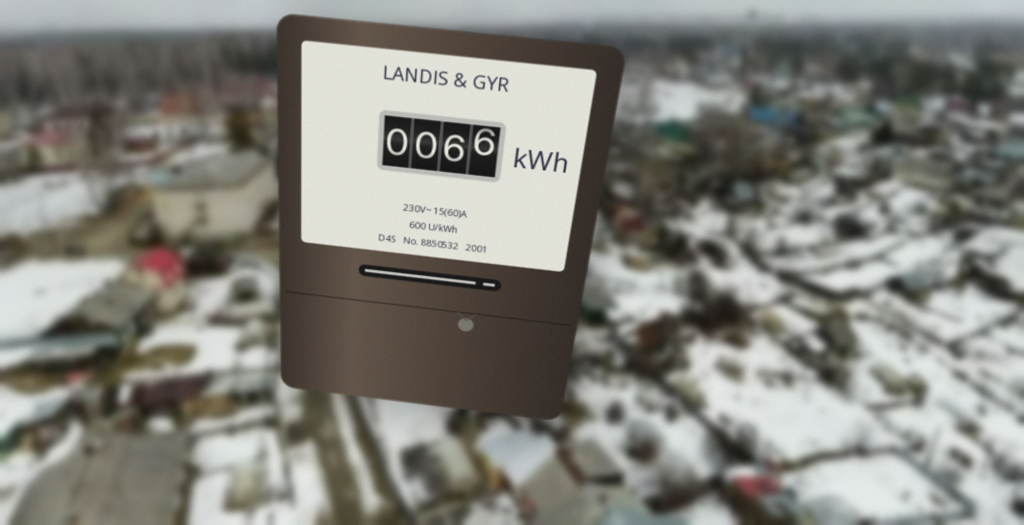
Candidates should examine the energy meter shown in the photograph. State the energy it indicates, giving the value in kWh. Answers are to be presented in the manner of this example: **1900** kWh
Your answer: **66** kWh
